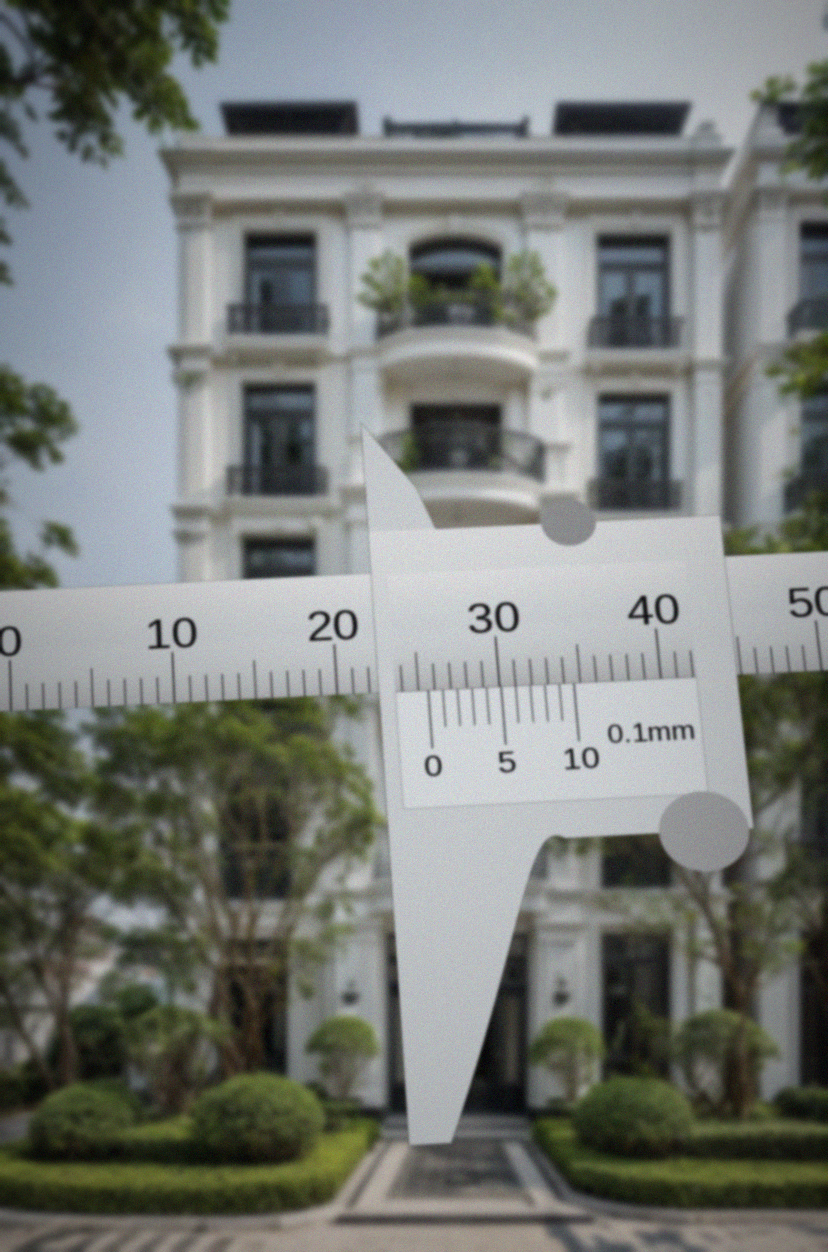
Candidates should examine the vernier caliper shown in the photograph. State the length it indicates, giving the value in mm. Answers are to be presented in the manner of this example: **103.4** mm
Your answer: **25.6** mm
